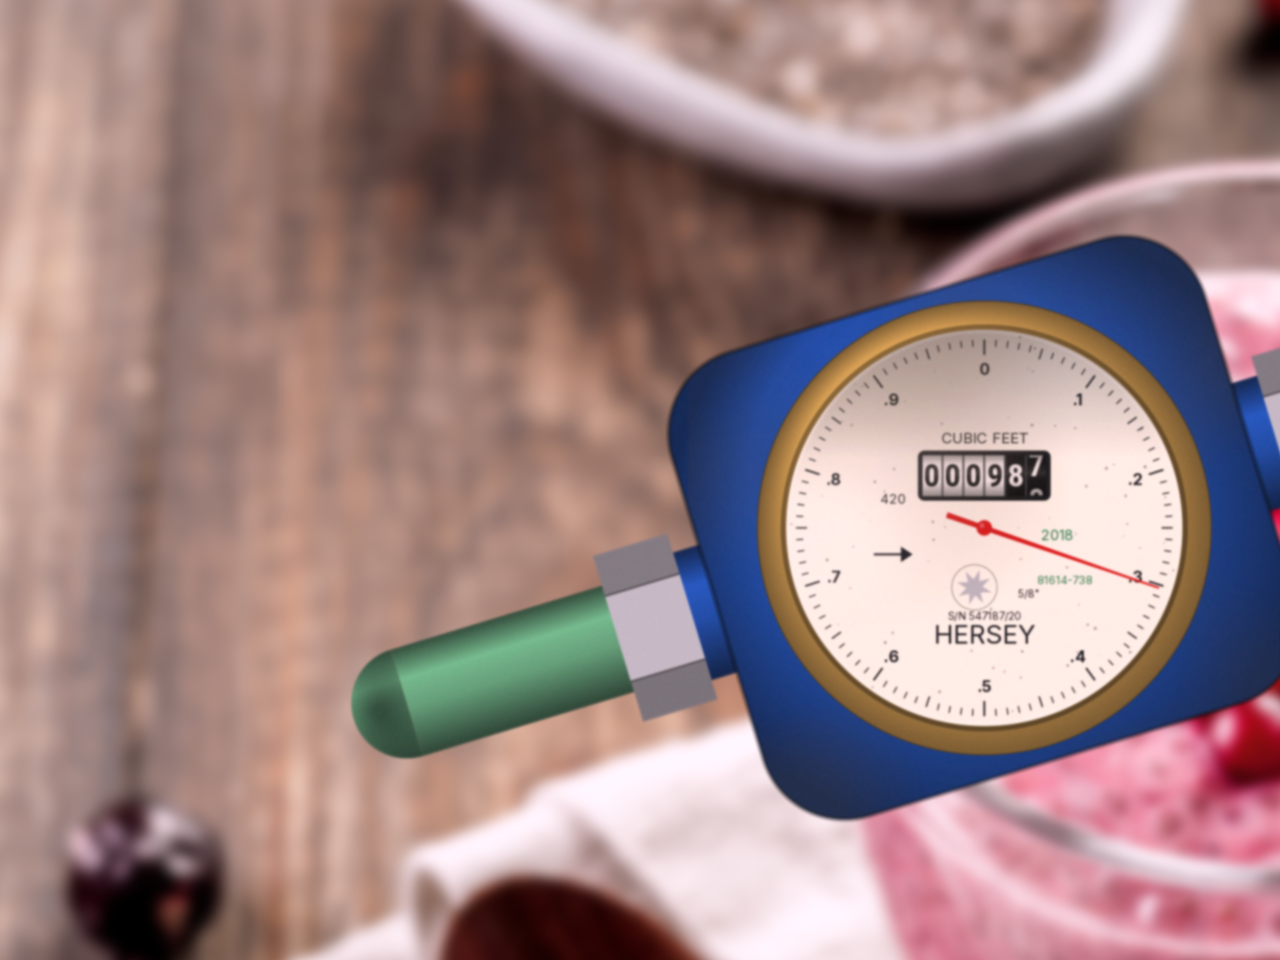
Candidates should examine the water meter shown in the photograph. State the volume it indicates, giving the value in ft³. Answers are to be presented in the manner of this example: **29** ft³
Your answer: **987.30** ft³
